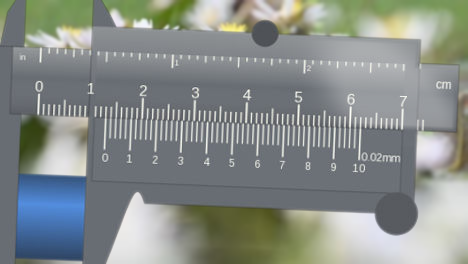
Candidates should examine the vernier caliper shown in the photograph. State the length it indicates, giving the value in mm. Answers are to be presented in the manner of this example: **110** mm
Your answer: **13.0** mm
